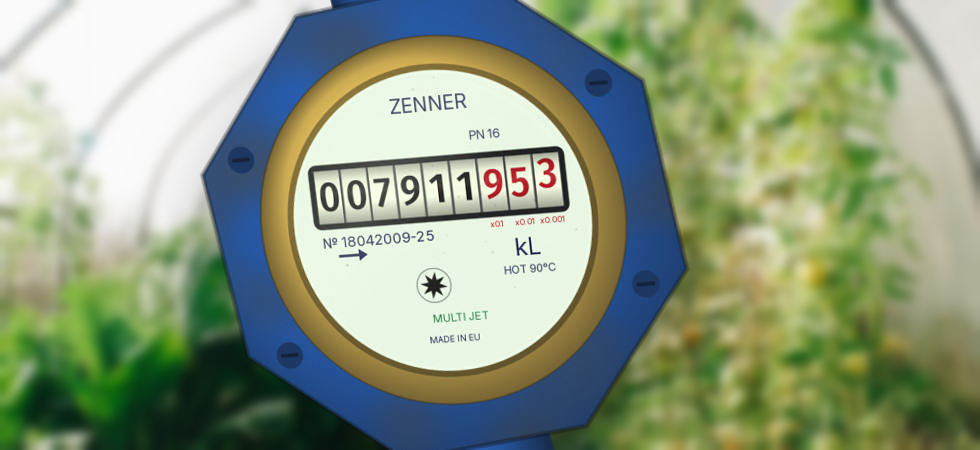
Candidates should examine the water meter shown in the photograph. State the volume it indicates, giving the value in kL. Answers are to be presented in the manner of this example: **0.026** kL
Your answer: **7911.953** kL
